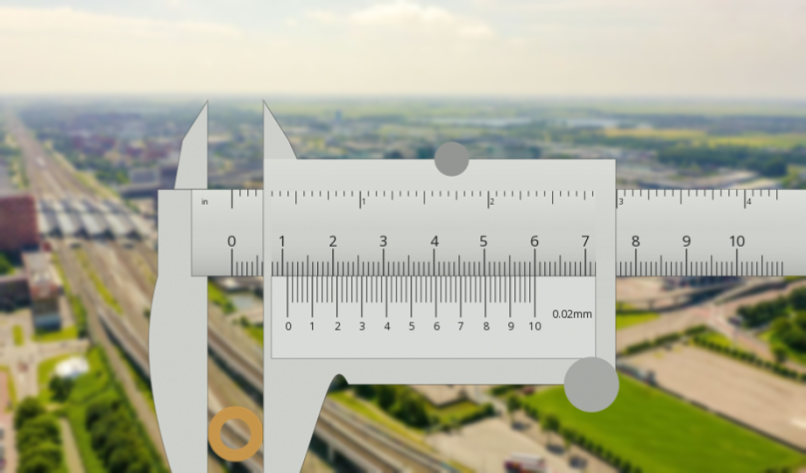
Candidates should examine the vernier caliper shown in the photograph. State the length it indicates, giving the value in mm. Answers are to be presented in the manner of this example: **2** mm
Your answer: **11.0** mm
